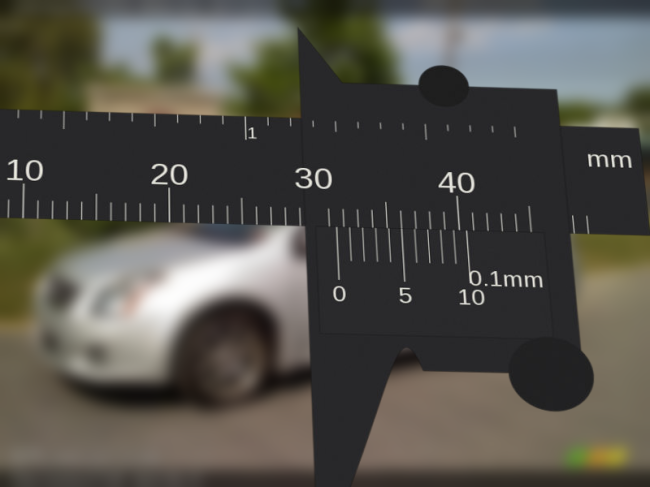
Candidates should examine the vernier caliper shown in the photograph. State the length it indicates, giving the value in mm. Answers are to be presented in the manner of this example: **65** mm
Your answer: **31.5** mm
